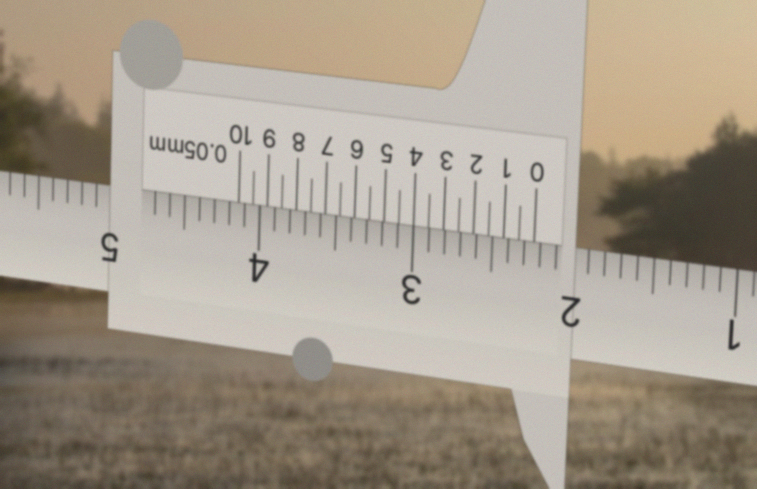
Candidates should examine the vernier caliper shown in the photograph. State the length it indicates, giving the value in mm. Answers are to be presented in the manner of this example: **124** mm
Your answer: **22.4** mm
